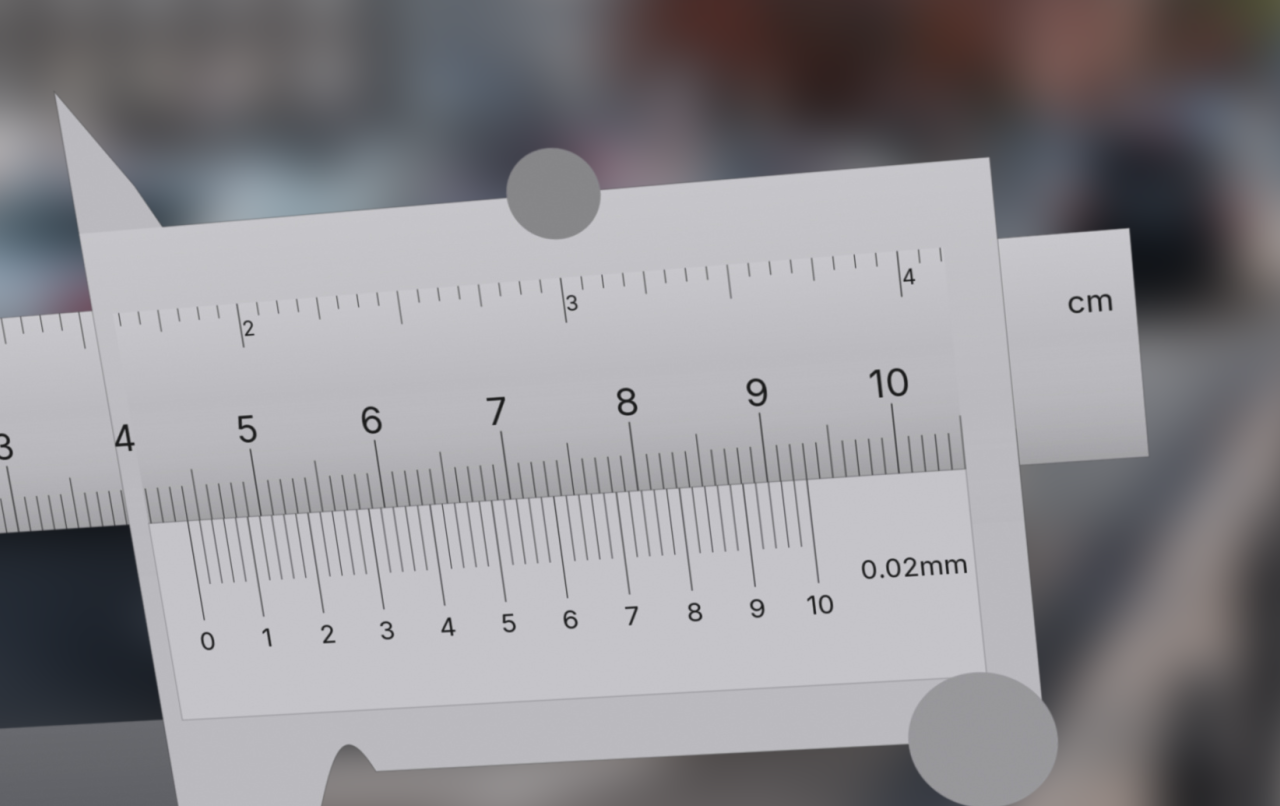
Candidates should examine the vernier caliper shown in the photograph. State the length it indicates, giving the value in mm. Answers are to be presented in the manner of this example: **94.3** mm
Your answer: **44.0** mm
